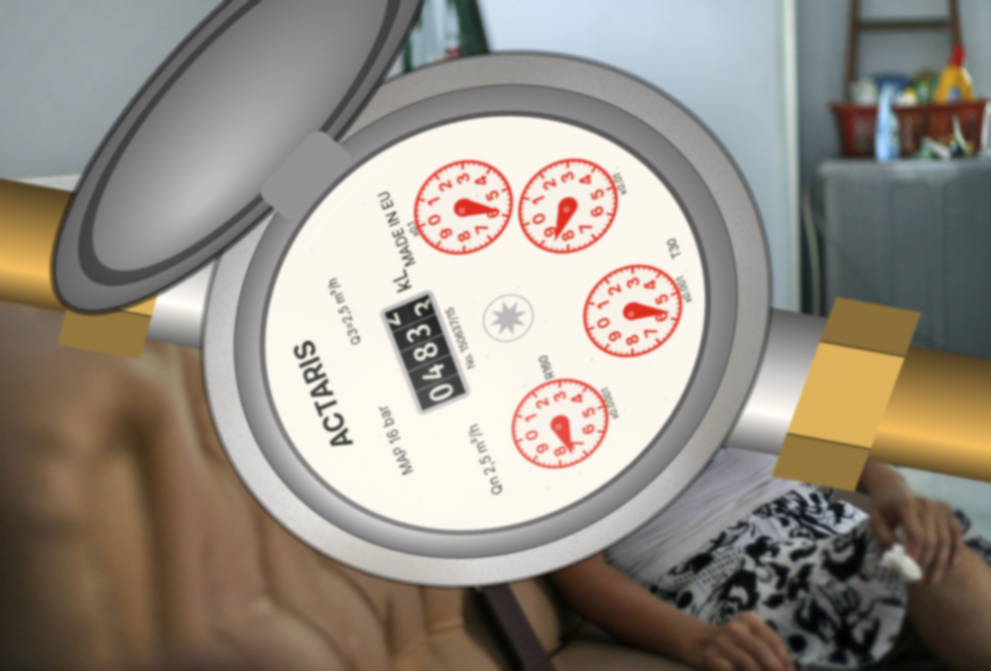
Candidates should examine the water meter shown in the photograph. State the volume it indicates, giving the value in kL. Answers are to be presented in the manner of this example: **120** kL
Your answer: **4832.5857** kL
